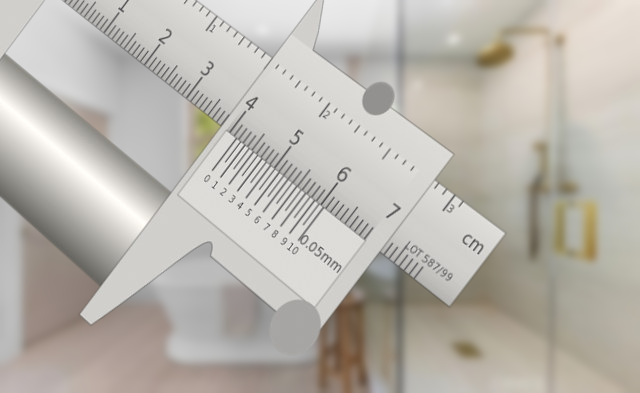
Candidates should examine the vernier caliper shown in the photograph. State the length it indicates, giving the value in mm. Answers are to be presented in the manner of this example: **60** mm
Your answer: **41.6** mm
